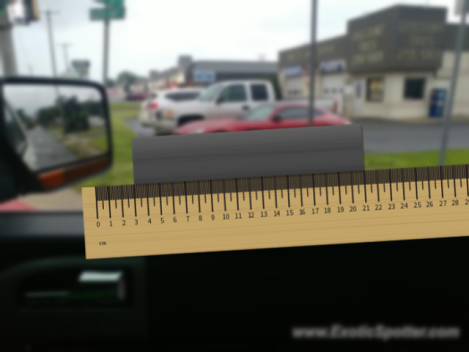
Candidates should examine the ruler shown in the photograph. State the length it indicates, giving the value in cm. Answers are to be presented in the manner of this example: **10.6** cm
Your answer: **18** cm
